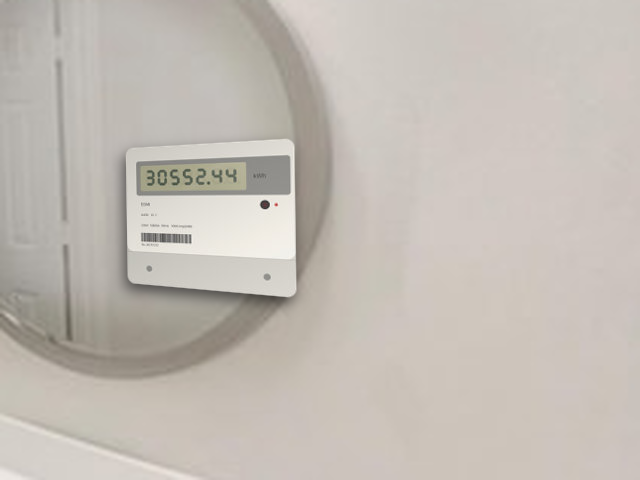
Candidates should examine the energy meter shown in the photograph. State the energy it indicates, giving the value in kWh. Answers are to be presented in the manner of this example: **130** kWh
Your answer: **30552.44** kWh
